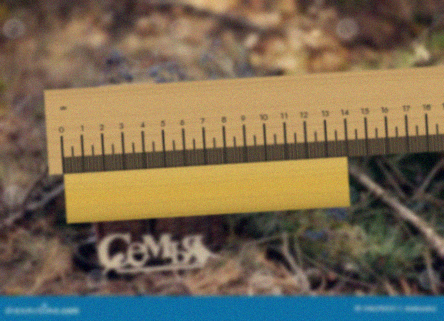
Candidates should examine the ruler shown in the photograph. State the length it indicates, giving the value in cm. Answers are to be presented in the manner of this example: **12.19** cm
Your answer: **14** cm
